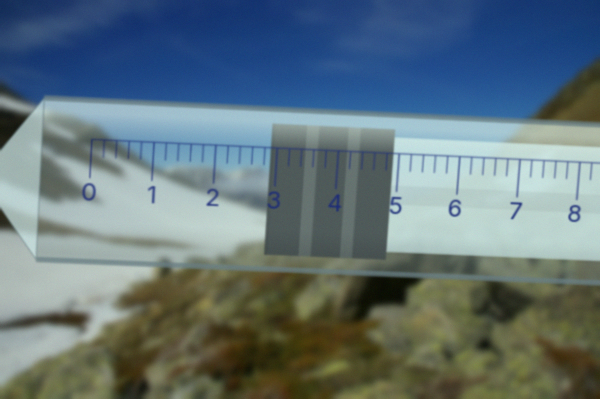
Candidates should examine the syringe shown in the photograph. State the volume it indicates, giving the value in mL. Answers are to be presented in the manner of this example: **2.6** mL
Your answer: **2.9** mL
